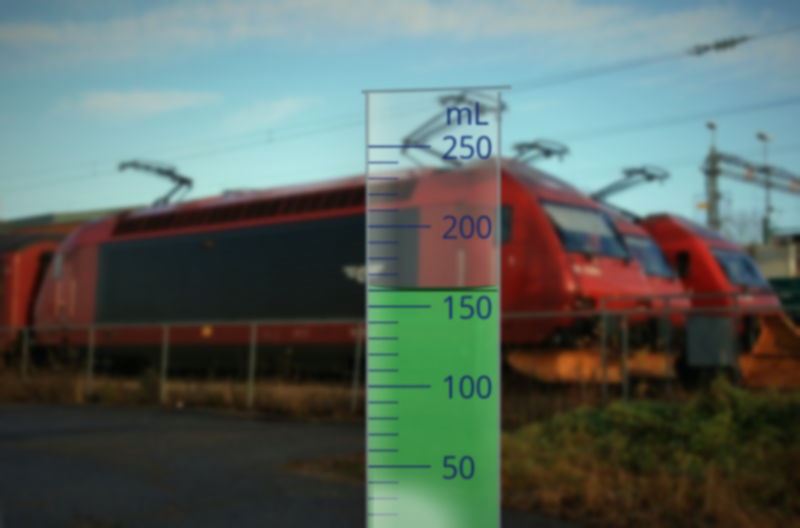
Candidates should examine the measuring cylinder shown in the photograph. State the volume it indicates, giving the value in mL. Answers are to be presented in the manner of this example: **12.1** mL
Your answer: **160** mL
